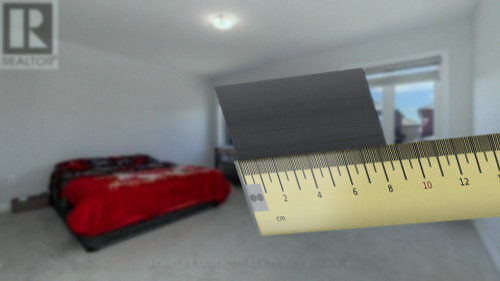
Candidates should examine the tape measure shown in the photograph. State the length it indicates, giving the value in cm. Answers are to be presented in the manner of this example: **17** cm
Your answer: **8.5** cm
